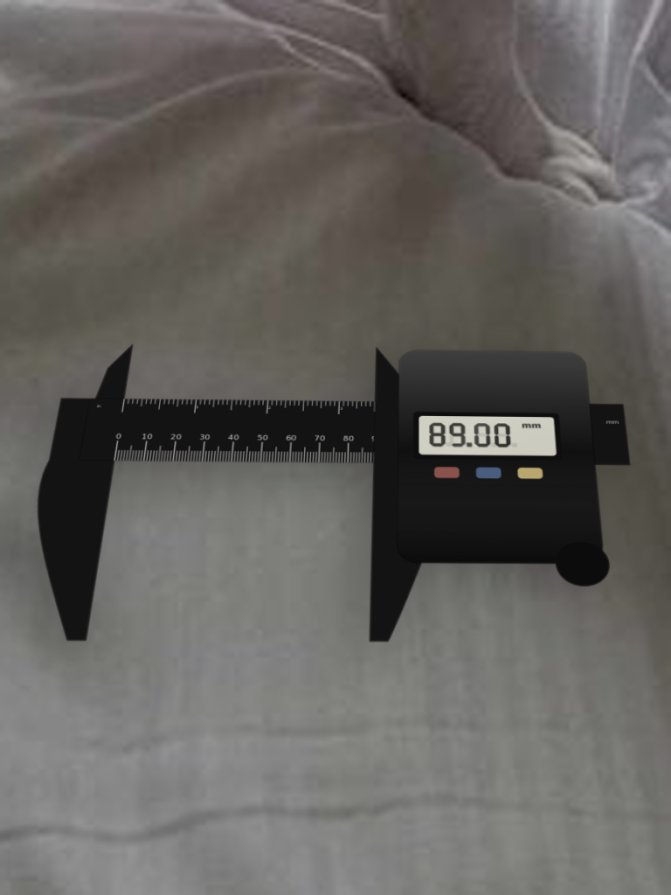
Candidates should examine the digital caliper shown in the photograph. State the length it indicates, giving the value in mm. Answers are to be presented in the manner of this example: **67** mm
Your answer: **89.00** mm
